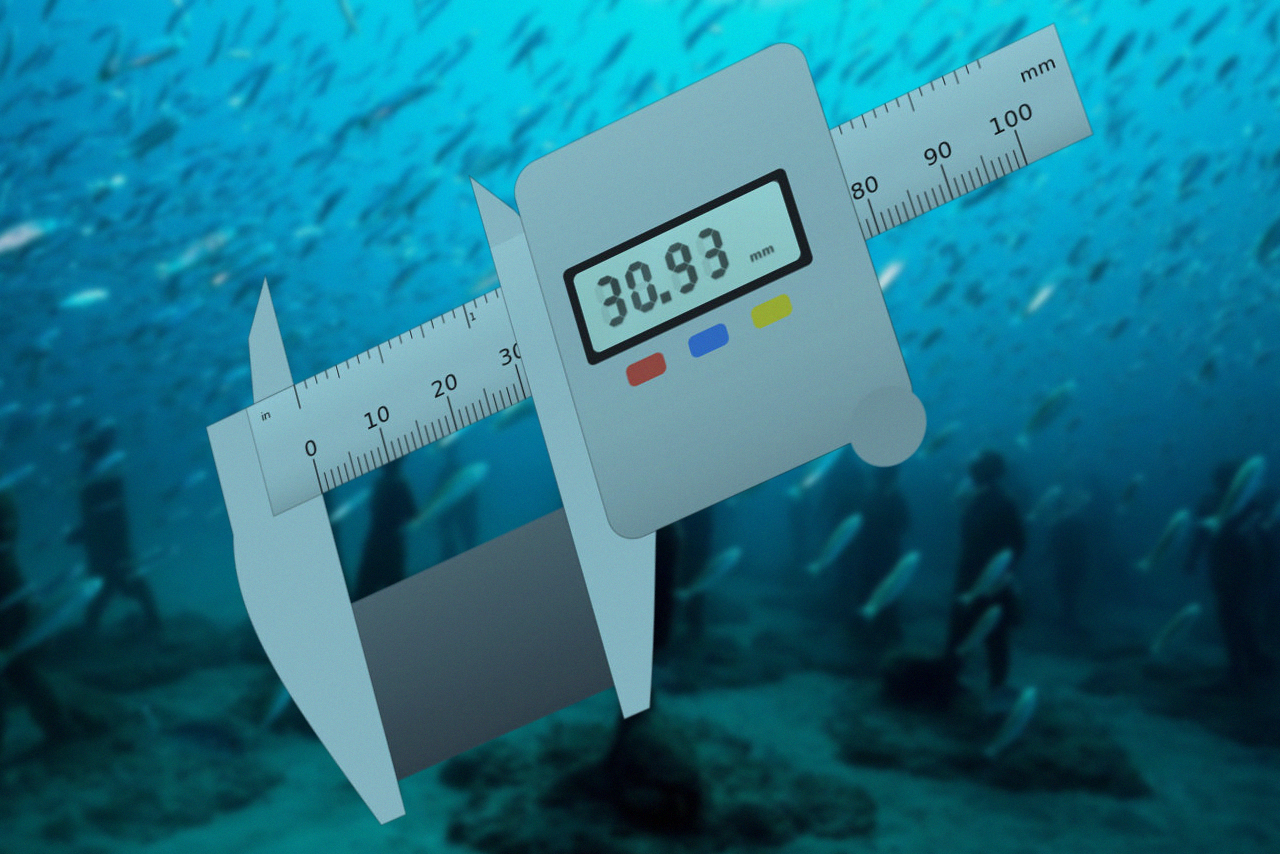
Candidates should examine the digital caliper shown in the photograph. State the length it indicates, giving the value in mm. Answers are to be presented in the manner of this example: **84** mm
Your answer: **30.93** mm
